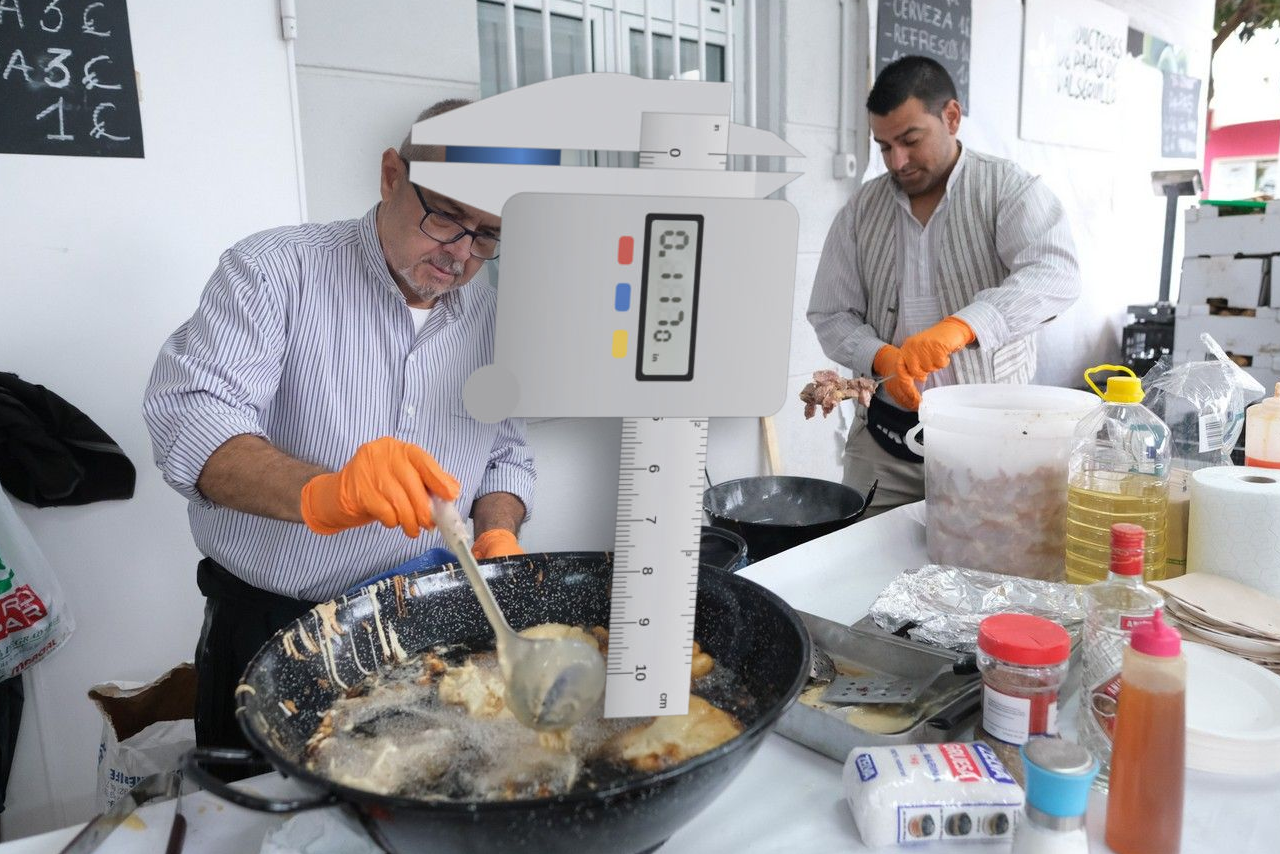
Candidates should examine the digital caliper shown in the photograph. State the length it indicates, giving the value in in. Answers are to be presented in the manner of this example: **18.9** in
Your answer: **0.1170** in
